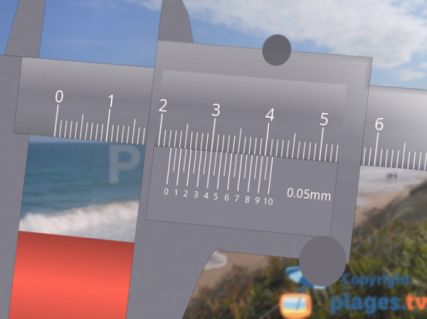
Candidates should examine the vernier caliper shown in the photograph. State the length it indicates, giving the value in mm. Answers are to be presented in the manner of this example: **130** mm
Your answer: **22.4** mm
